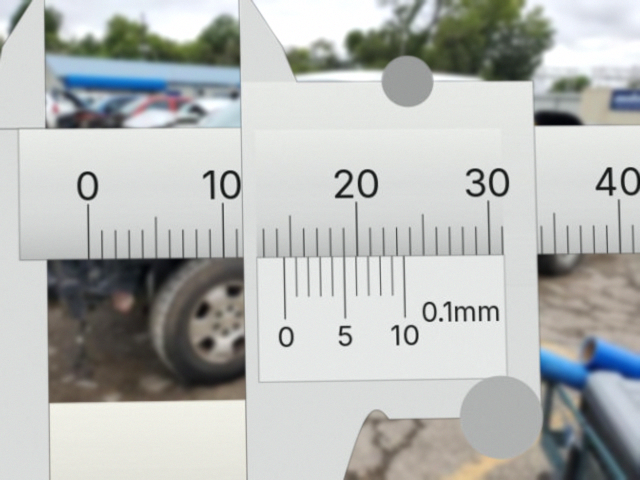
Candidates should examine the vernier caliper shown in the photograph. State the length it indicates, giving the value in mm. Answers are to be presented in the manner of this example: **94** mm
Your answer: **14.5** mm
